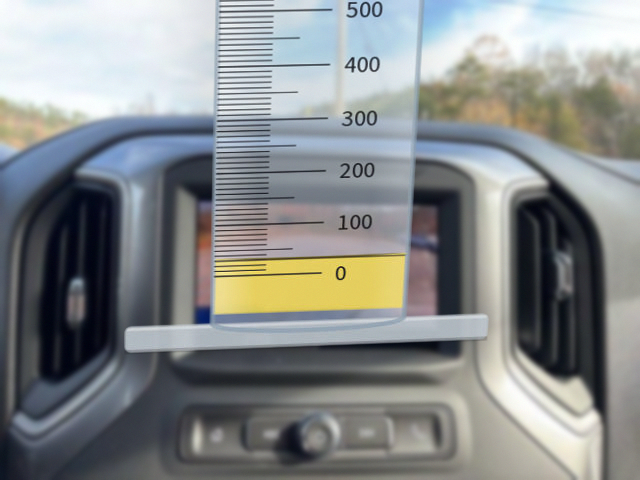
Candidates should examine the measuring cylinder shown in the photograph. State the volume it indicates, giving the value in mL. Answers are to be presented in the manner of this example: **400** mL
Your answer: **30** mL
